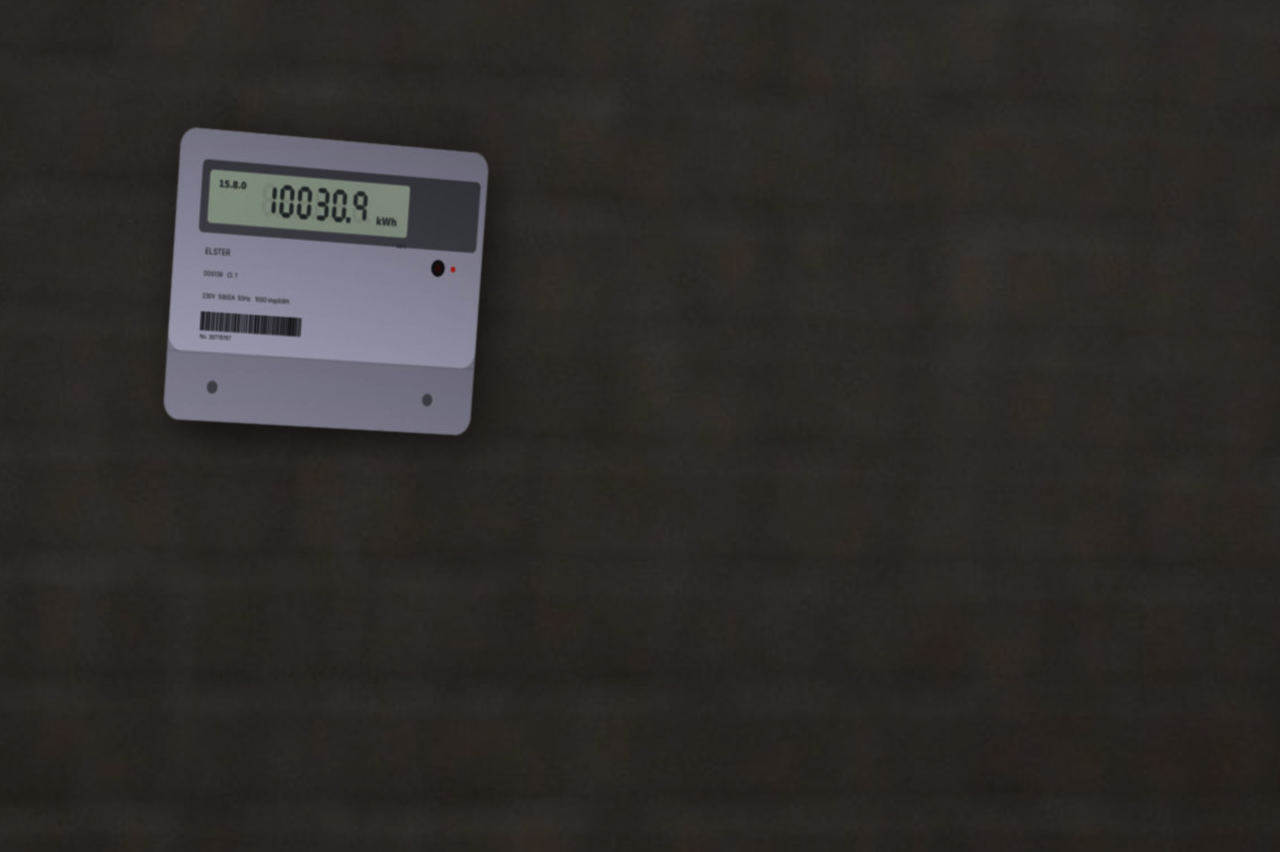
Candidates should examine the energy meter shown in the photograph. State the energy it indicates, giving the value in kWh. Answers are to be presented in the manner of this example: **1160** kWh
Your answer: **10030.9** kWh
